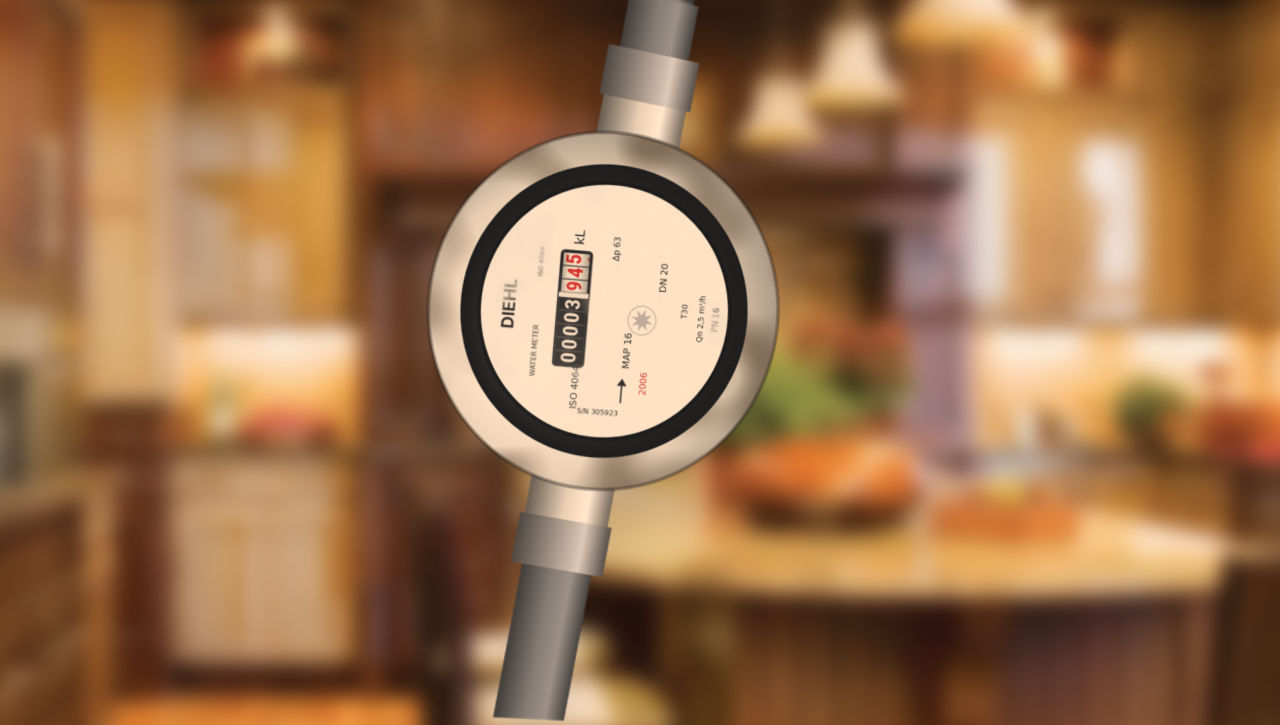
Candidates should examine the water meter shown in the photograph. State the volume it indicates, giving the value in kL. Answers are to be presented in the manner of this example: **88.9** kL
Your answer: **3.945** kL
